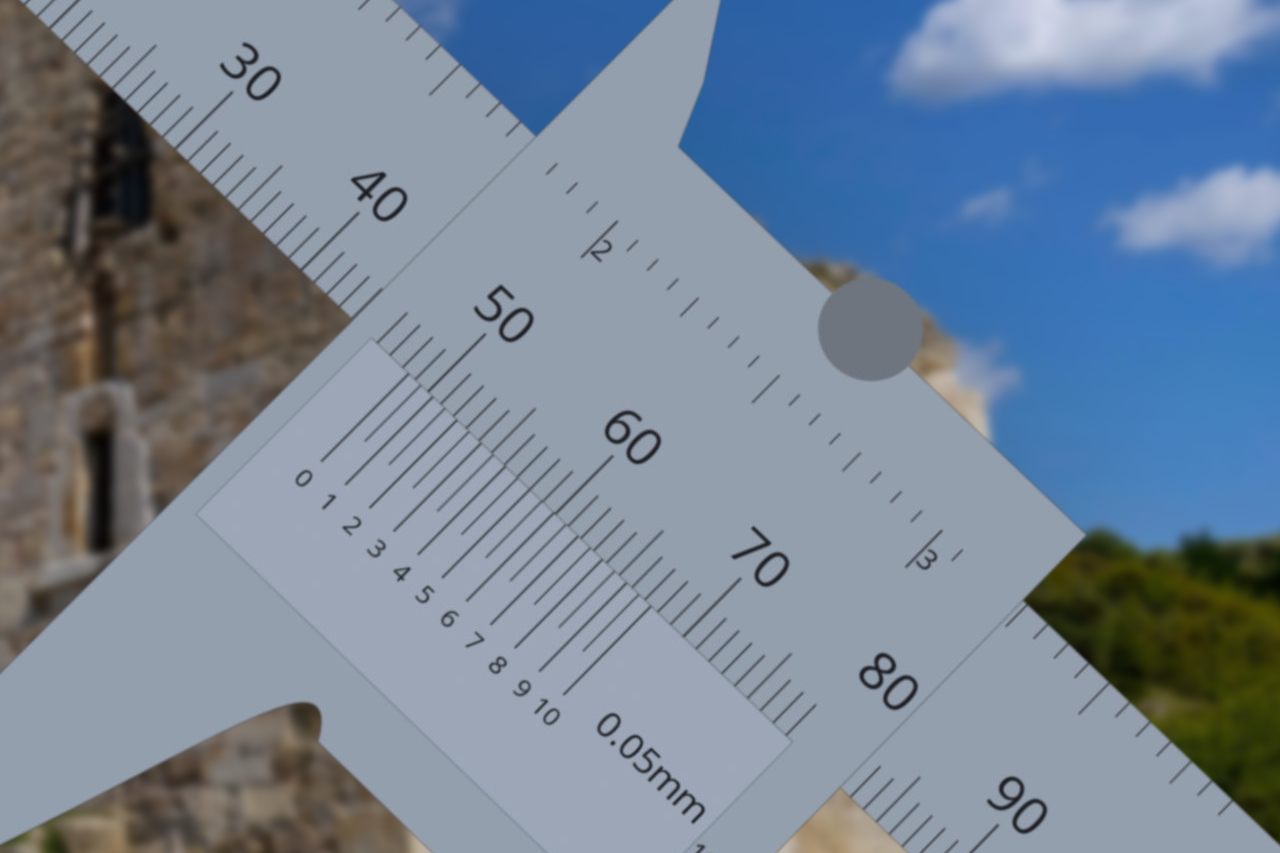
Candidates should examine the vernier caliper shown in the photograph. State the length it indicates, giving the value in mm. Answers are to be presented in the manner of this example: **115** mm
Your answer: **48.5** mm
